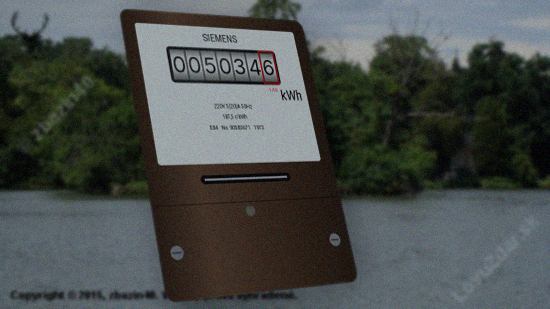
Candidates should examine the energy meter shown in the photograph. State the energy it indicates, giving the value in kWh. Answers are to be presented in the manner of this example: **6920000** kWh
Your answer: **5034.6** kWh
